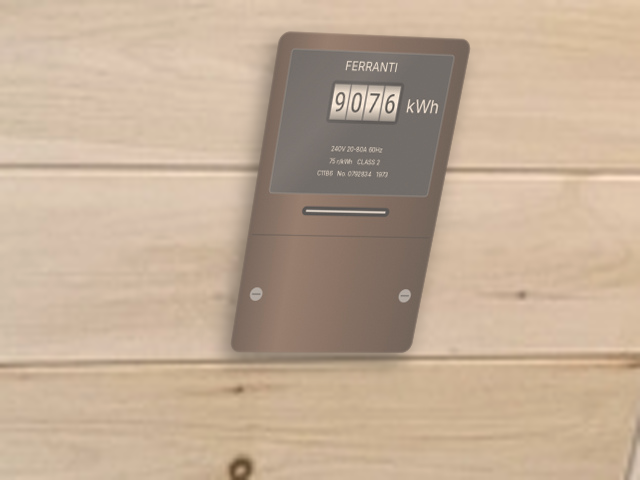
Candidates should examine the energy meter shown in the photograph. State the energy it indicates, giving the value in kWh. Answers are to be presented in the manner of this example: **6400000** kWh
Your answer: **9076** kWh
